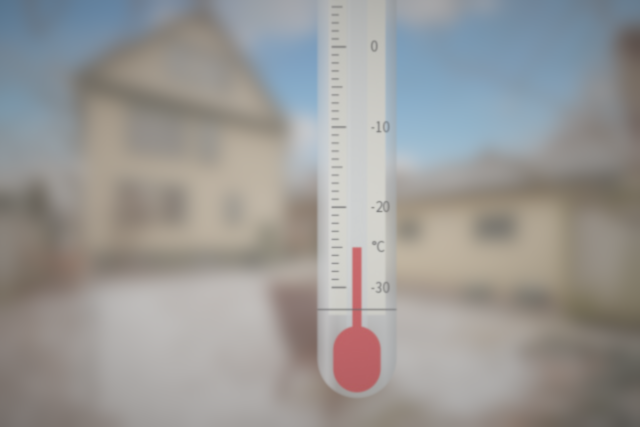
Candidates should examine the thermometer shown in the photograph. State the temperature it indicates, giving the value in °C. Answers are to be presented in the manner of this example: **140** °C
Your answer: **-25** °C
